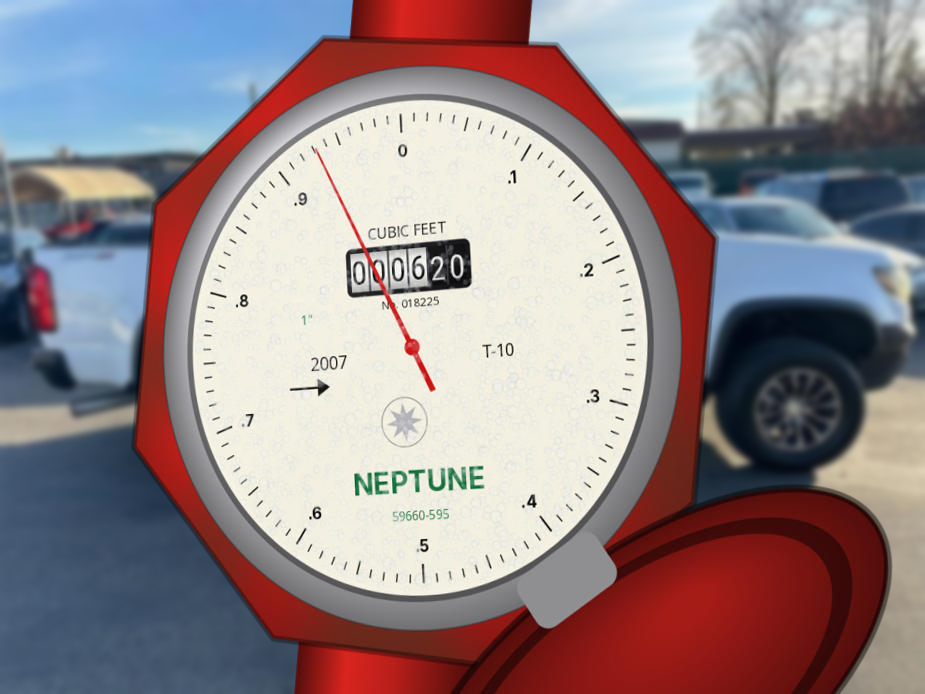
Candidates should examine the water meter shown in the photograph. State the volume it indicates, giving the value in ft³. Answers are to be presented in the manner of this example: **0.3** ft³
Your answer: **619.93** ft³
